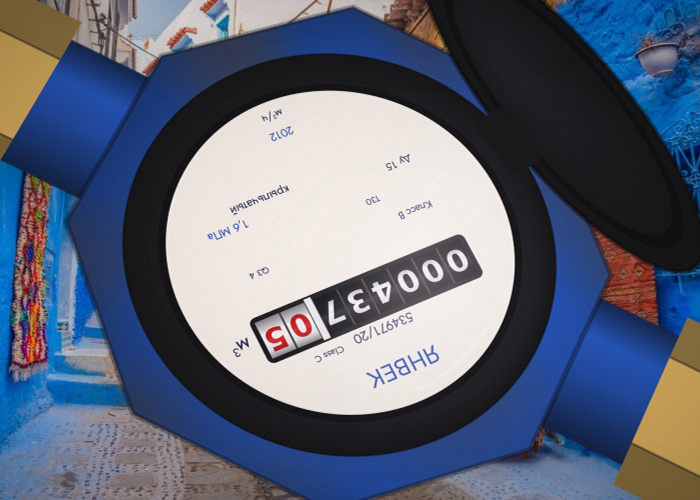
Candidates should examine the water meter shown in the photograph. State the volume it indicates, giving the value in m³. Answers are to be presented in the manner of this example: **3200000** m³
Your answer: **437.05** m³
